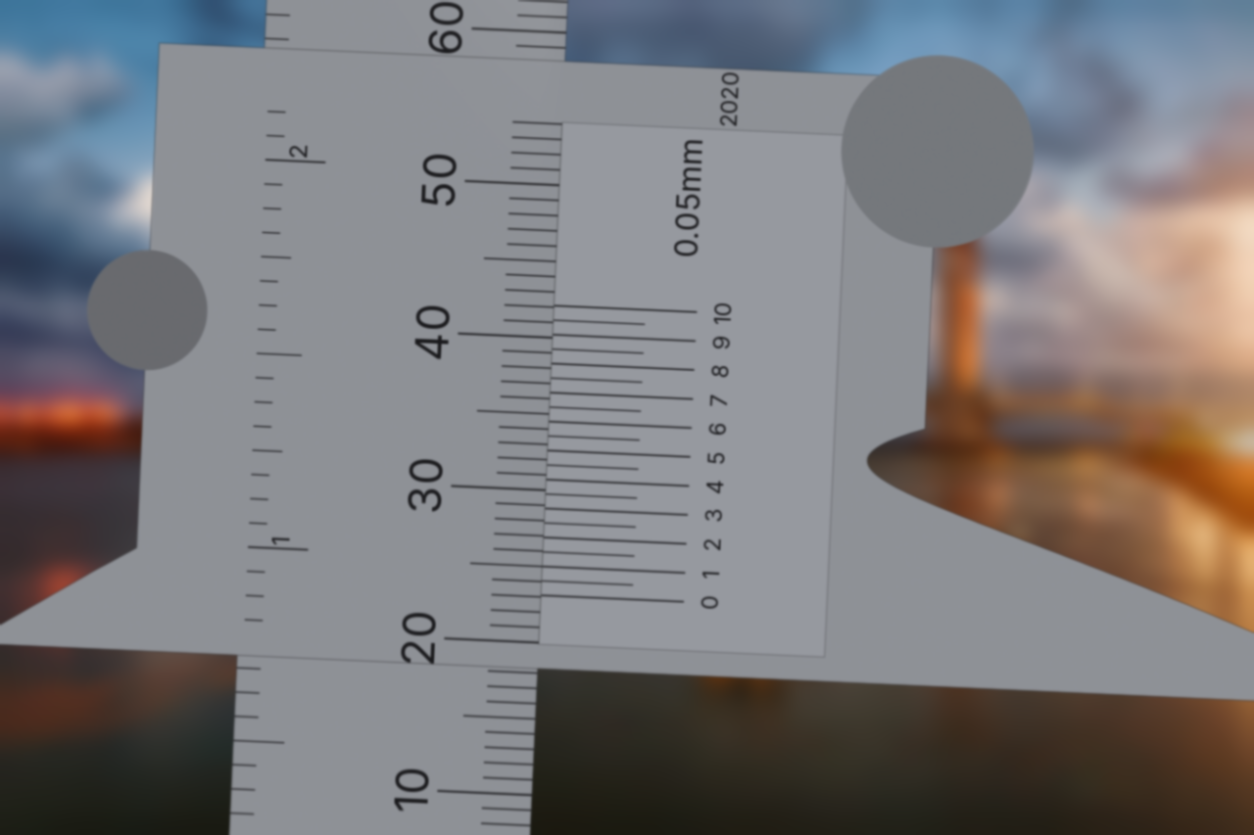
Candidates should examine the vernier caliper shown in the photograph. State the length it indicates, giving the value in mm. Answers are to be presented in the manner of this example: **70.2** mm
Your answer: **23.1** mm
